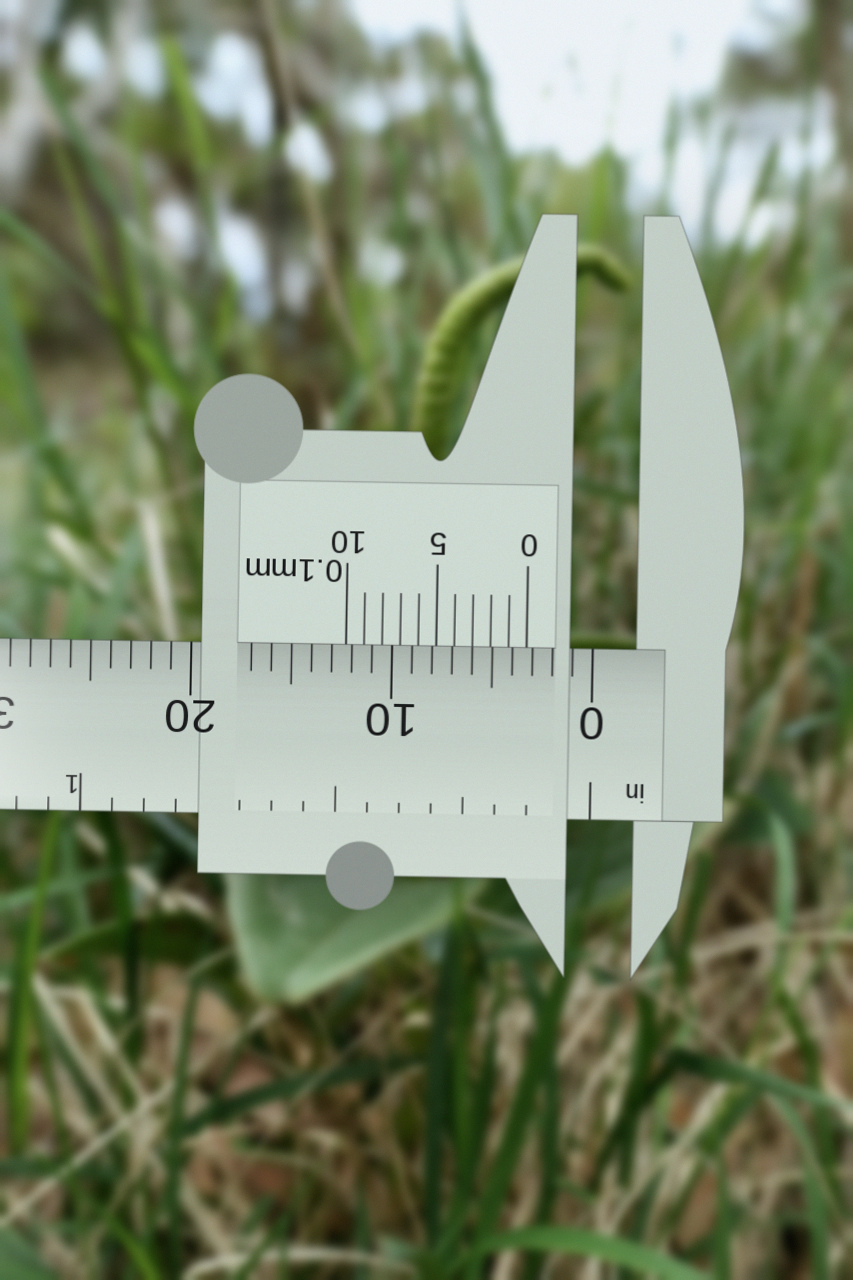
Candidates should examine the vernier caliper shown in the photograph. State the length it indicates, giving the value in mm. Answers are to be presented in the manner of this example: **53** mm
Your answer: **3.3** mm
